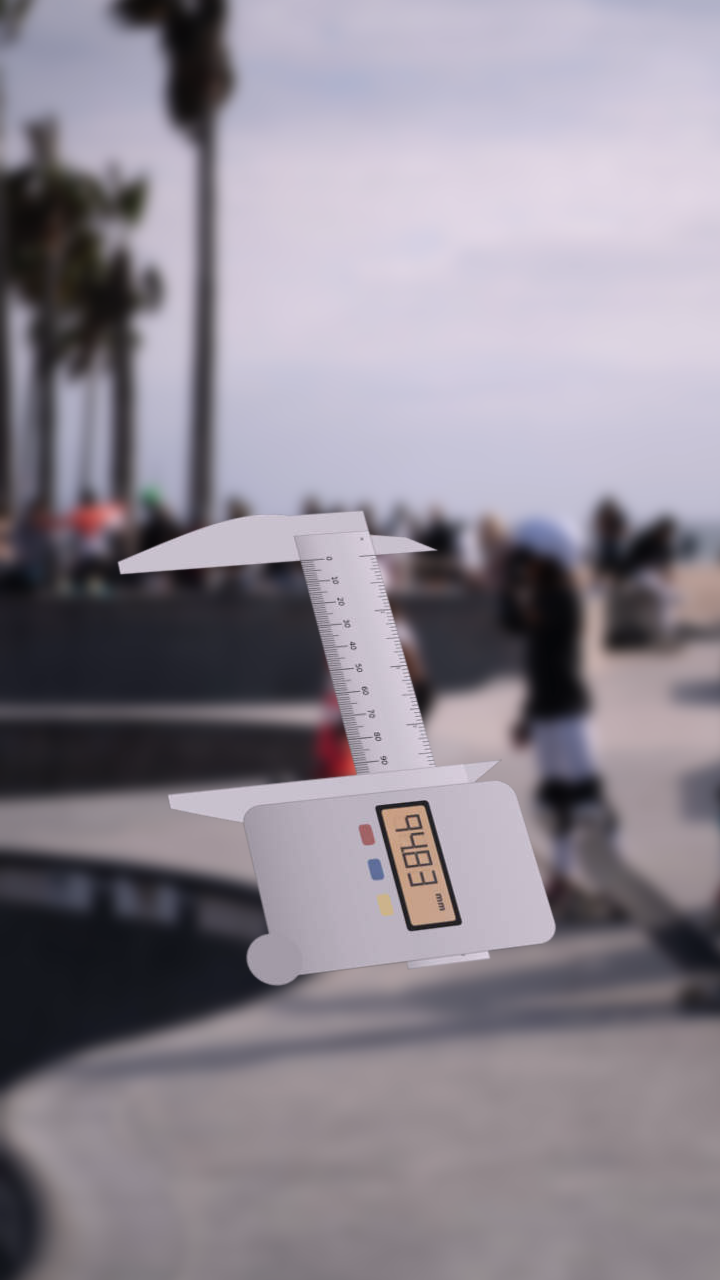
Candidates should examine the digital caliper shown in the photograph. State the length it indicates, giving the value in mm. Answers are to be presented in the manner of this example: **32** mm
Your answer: **94.83** mm
